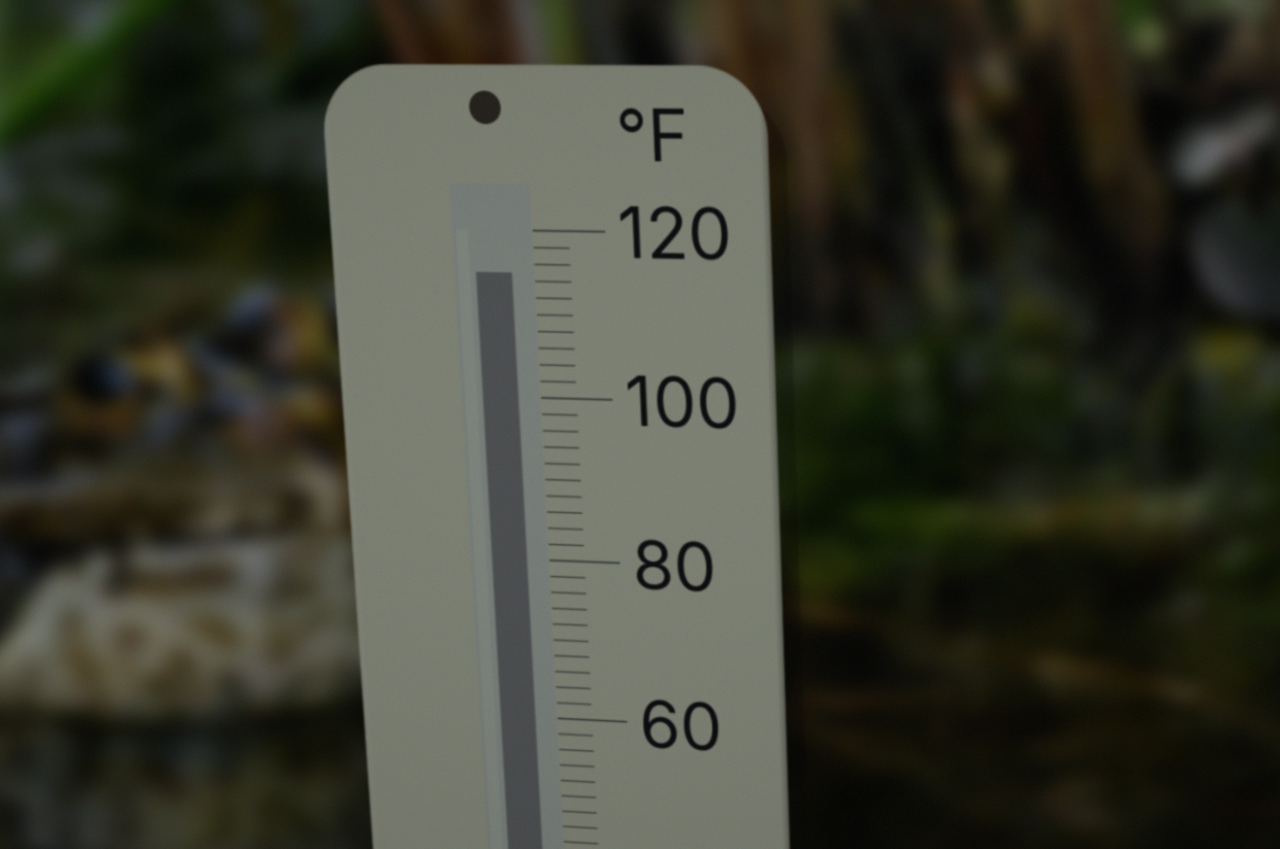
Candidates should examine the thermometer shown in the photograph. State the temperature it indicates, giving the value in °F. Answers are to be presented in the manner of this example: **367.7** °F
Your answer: **115** °F
